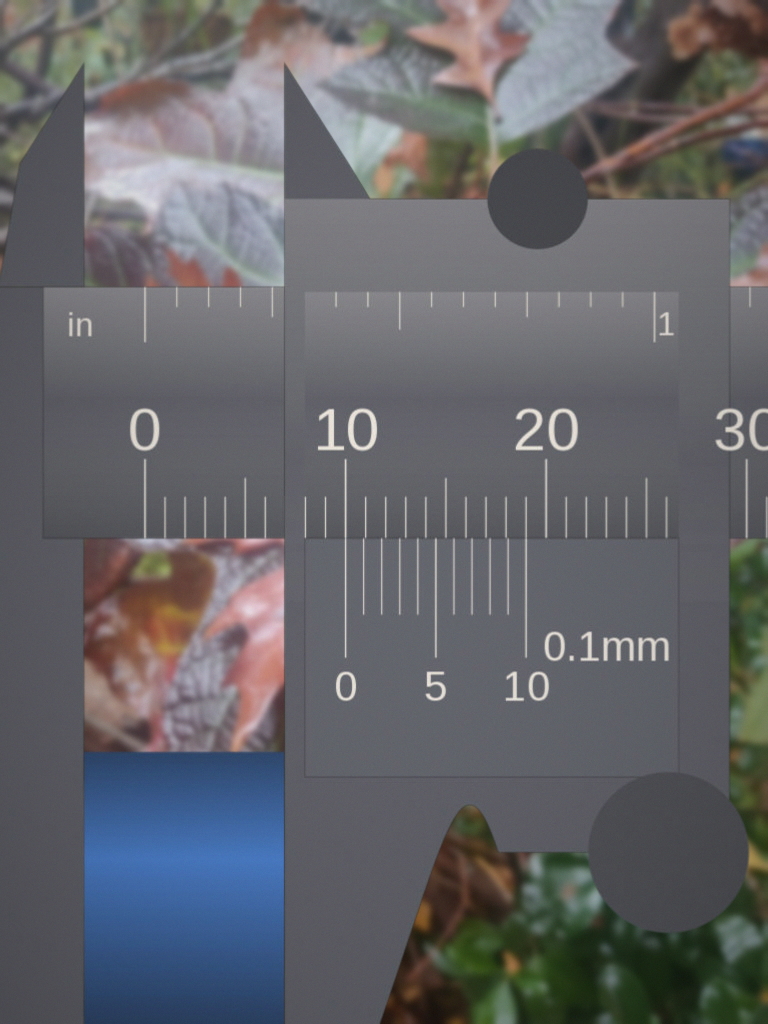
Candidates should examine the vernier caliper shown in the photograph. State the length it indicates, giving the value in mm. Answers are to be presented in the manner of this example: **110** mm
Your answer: **10.0** mm
